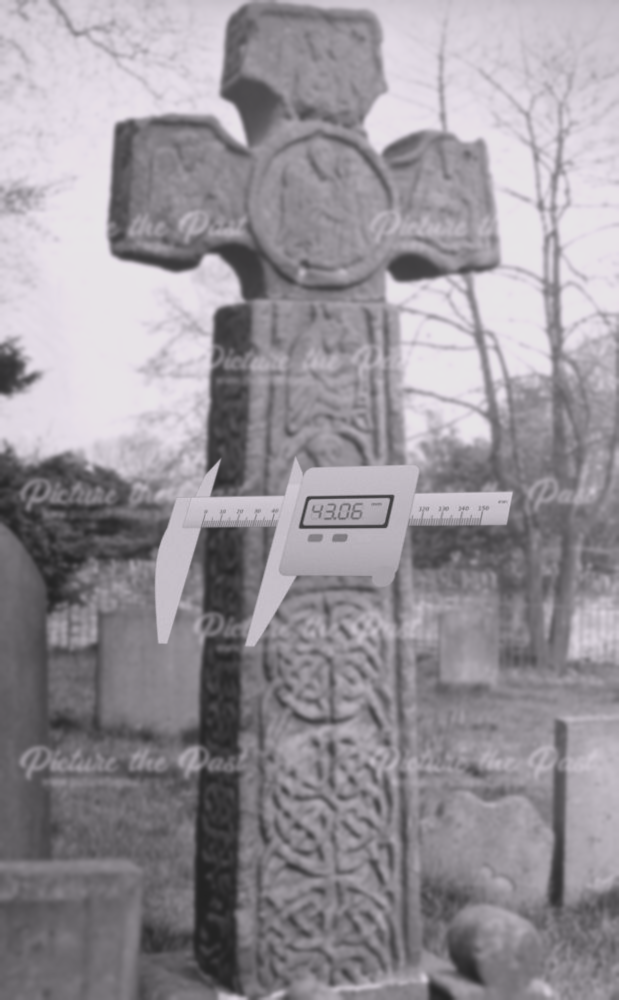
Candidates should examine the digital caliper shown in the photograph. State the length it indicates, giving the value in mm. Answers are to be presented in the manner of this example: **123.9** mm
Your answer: **43.06** mm
